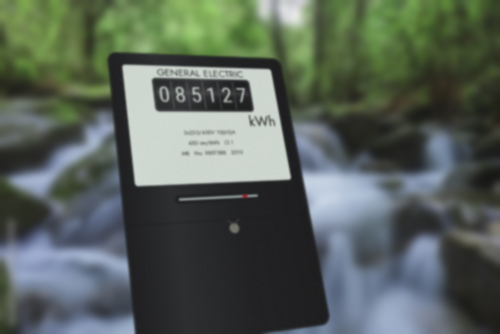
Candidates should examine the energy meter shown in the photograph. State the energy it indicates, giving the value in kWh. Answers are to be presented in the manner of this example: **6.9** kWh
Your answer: **85127** kWh
